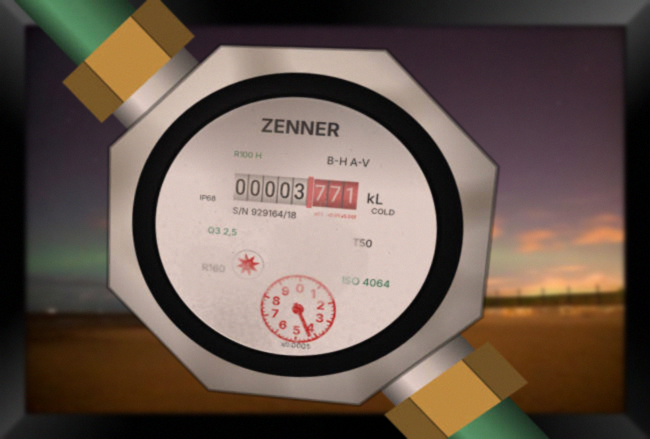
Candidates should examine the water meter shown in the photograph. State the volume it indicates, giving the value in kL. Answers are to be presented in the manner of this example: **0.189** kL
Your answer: **3.7714** kL
